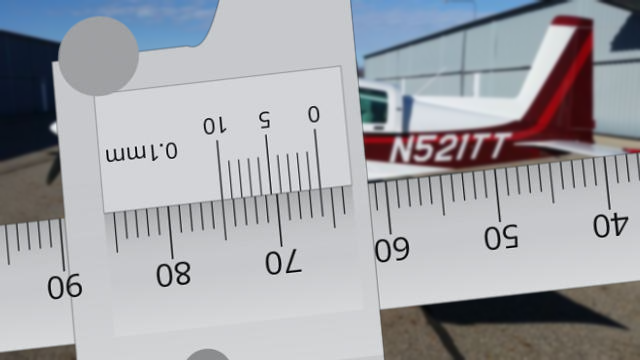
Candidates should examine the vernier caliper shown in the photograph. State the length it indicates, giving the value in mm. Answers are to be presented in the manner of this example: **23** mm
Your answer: **66.0** mm
